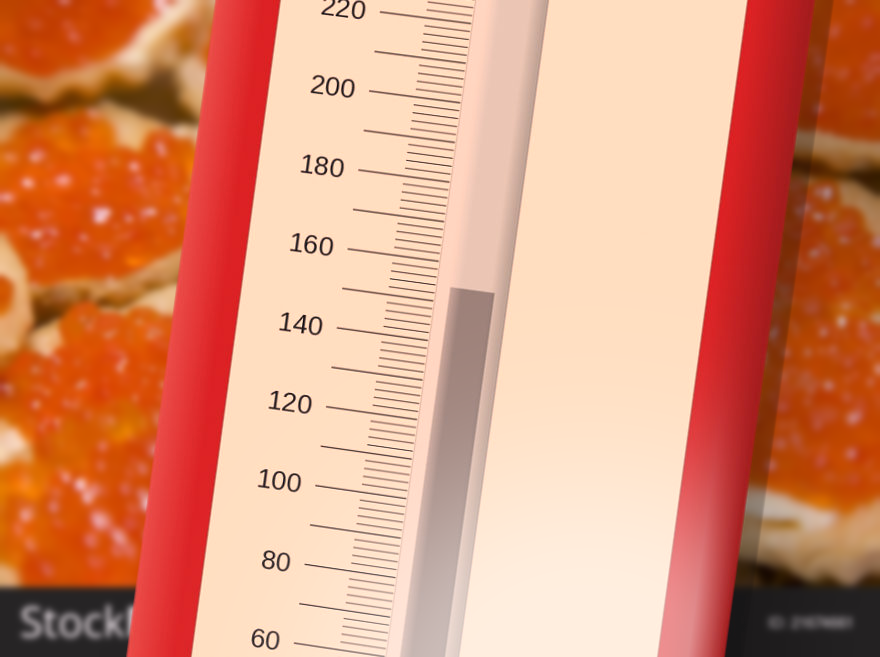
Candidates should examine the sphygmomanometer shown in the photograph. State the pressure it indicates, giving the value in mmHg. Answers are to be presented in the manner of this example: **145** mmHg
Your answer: **154** mmHg
